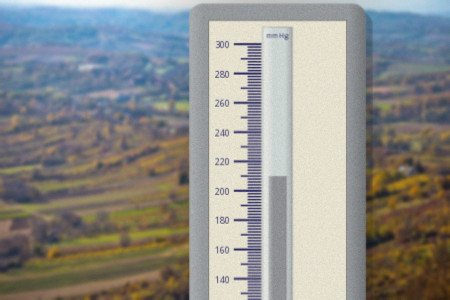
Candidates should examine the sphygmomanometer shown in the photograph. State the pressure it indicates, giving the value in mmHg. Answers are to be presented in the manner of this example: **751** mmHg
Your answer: **210** mmHg
